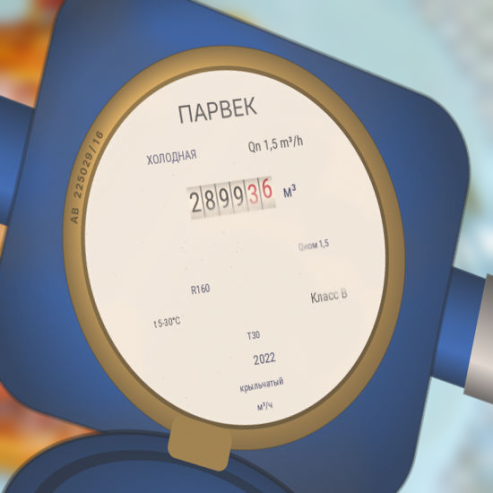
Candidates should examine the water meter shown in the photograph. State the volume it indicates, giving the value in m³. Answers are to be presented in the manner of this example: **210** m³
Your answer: **2899.36** m³
